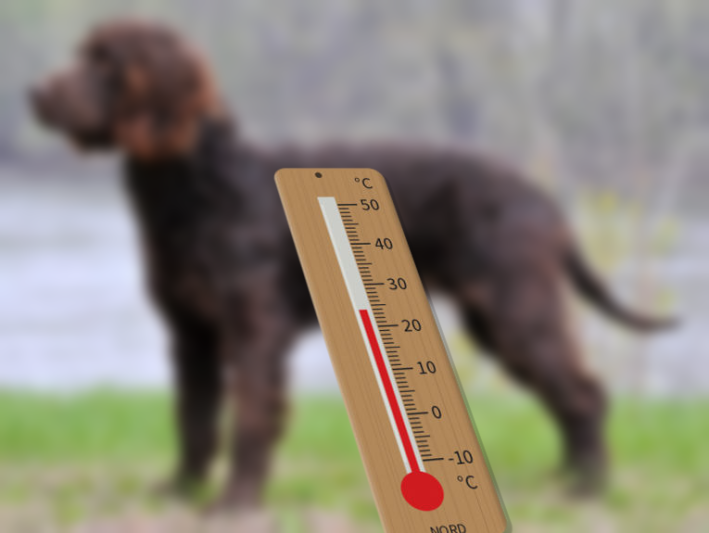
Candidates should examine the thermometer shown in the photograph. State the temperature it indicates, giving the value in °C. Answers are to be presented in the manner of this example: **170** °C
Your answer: **24** °C
